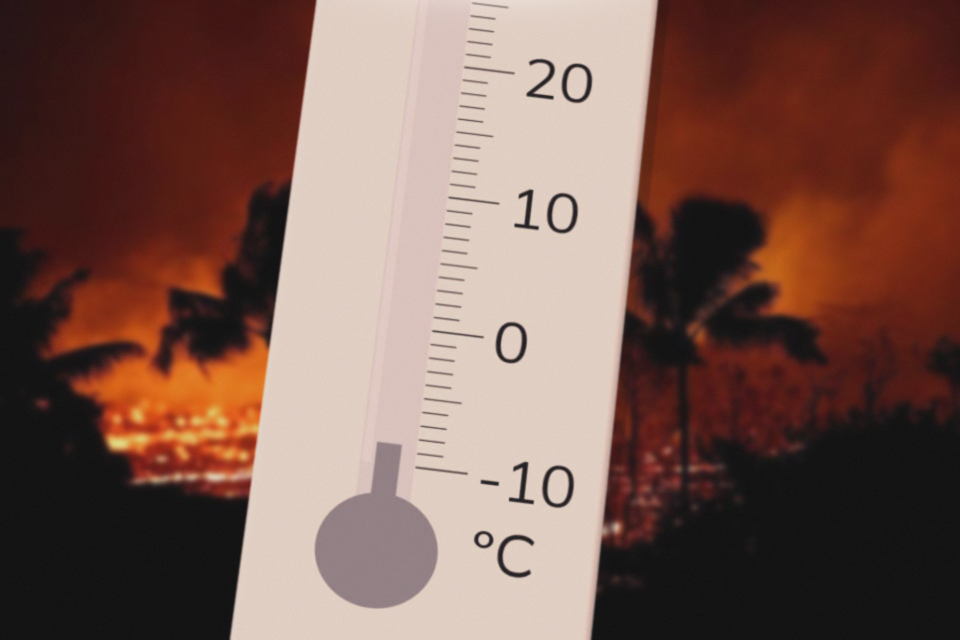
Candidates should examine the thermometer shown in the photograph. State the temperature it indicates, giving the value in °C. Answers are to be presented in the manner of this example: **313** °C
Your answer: **-8.5** °C
